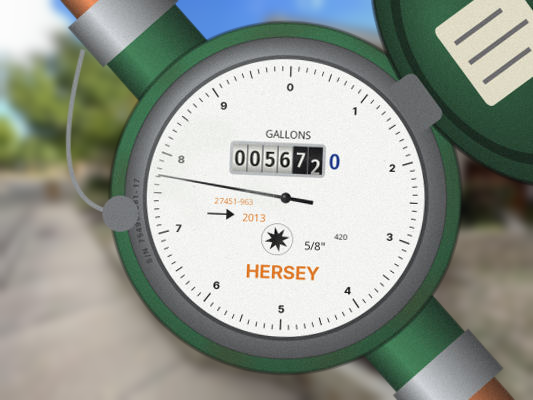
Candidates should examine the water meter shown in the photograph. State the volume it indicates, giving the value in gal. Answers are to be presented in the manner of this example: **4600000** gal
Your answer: **56717.7** gal
